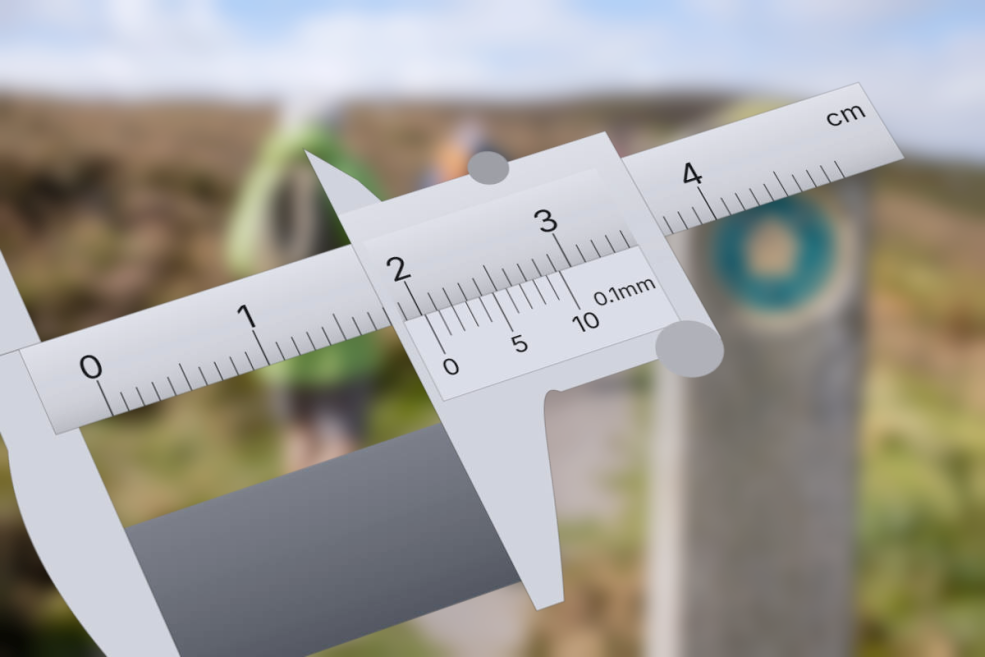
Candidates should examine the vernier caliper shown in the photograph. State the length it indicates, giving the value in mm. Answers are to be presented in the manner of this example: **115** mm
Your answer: **20.2** mm
